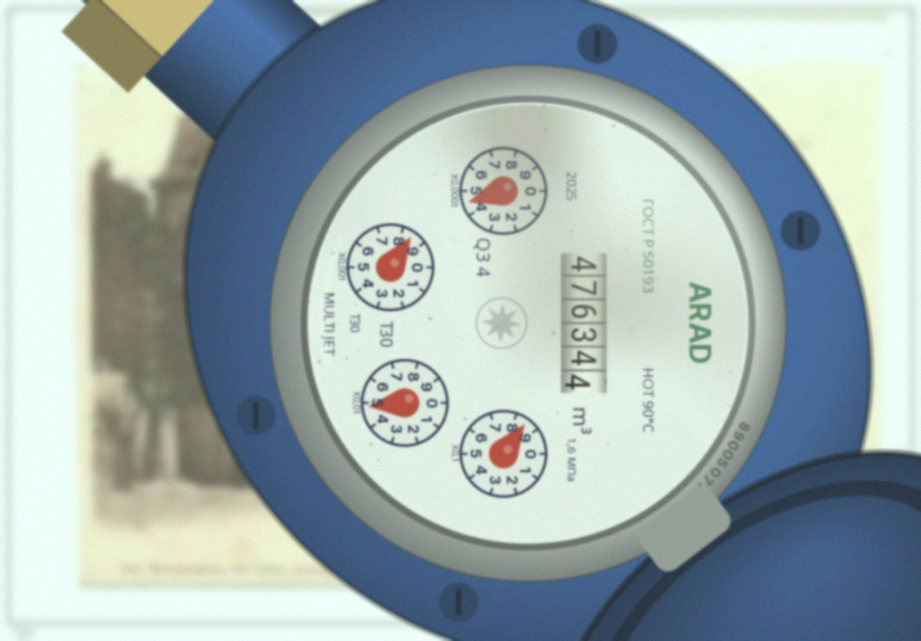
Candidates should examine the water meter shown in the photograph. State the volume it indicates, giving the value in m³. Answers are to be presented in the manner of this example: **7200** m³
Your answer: **476343.8484** m³
